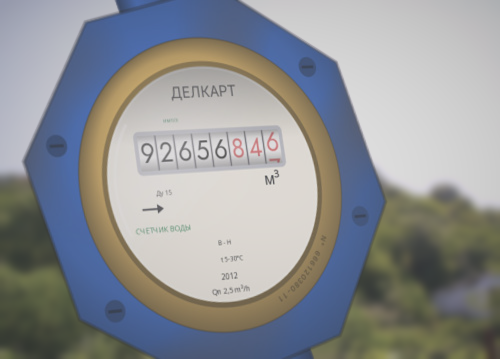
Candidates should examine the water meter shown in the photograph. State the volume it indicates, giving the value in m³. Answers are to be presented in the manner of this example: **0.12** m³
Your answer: **92656.846** m³
